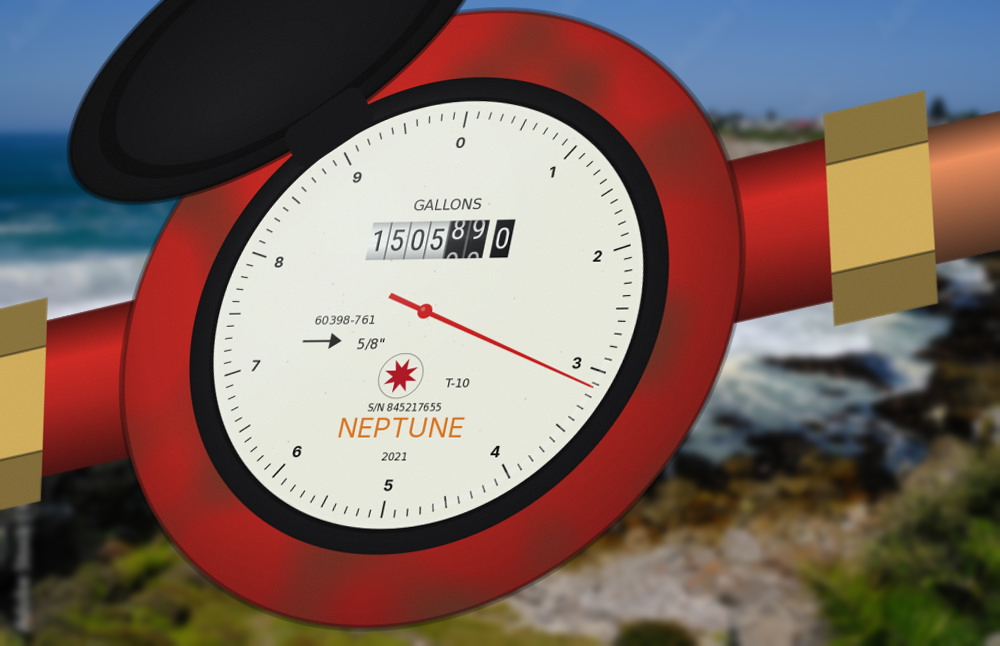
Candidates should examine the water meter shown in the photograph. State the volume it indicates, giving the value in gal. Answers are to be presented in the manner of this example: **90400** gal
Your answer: **1505893.1** gal
